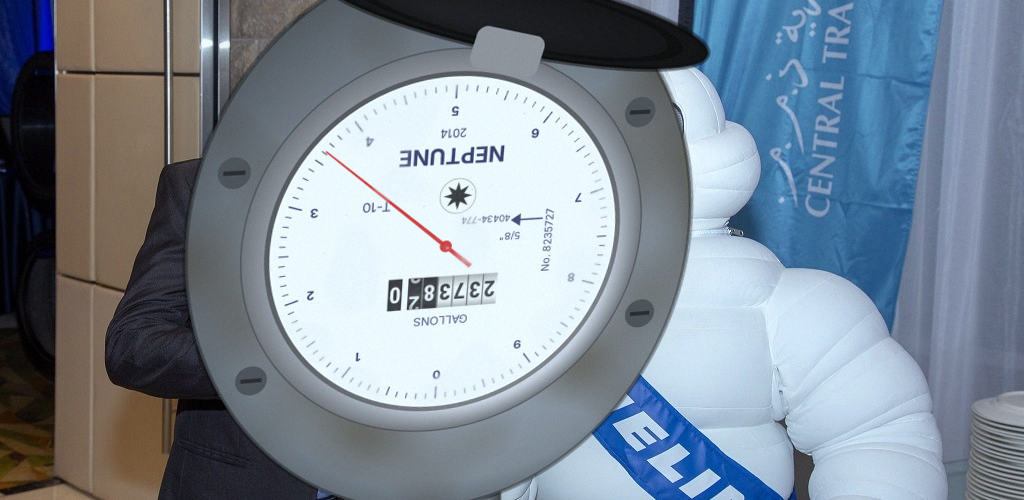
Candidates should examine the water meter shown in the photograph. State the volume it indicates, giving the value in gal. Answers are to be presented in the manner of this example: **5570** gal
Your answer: **2373823.6** gal
